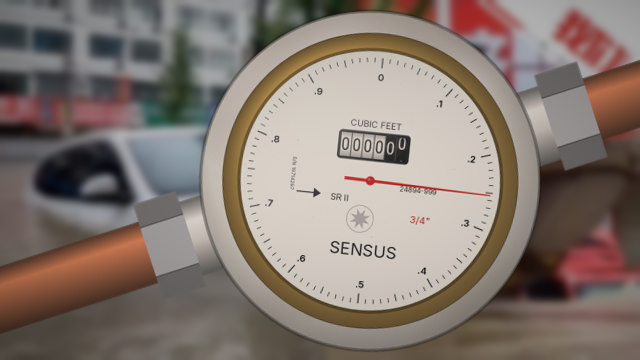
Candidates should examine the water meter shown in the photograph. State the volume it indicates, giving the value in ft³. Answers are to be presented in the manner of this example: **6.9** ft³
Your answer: **0.25** ft³
